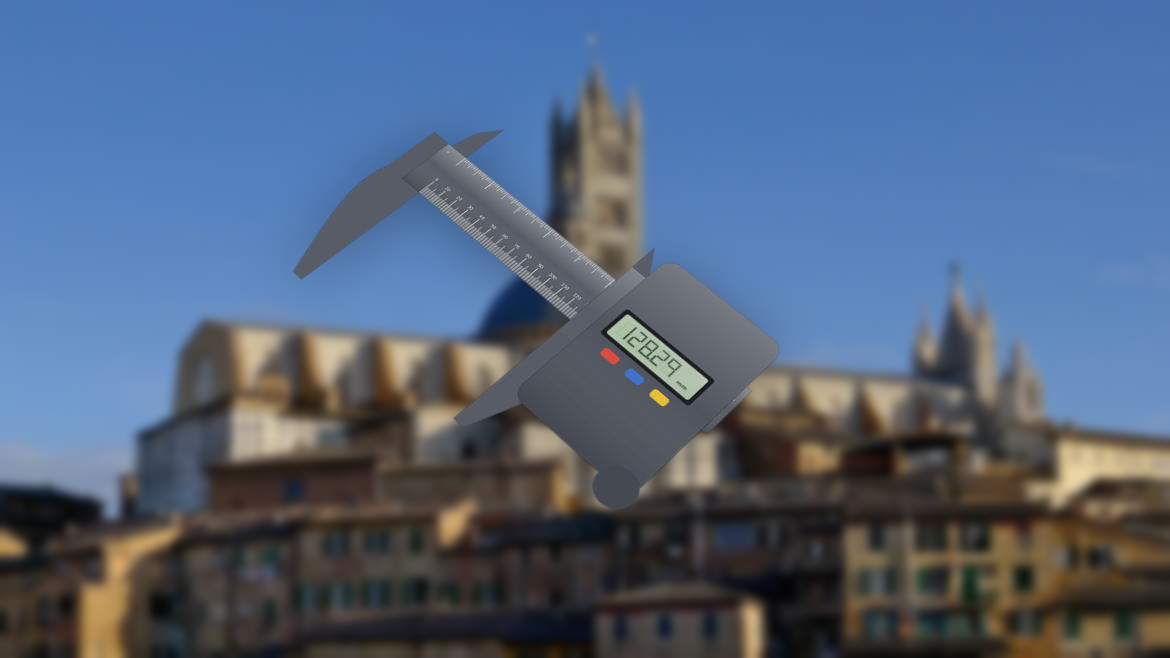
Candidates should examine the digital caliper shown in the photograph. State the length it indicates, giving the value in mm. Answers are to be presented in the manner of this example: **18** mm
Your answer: **128.29** mm
